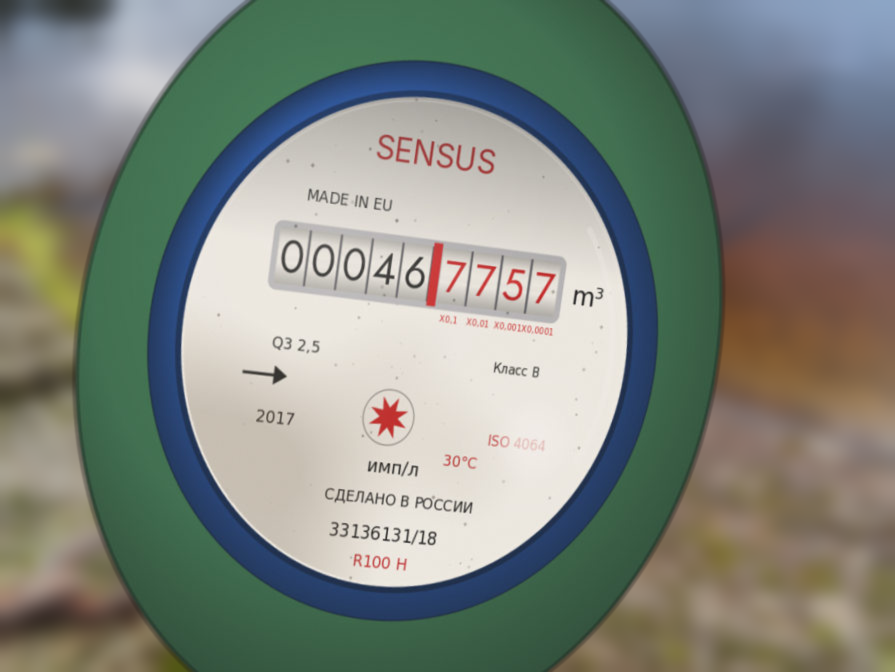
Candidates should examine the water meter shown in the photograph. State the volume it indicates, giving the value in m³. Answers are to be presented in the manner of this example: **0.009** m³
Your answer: **46.7757** m³
